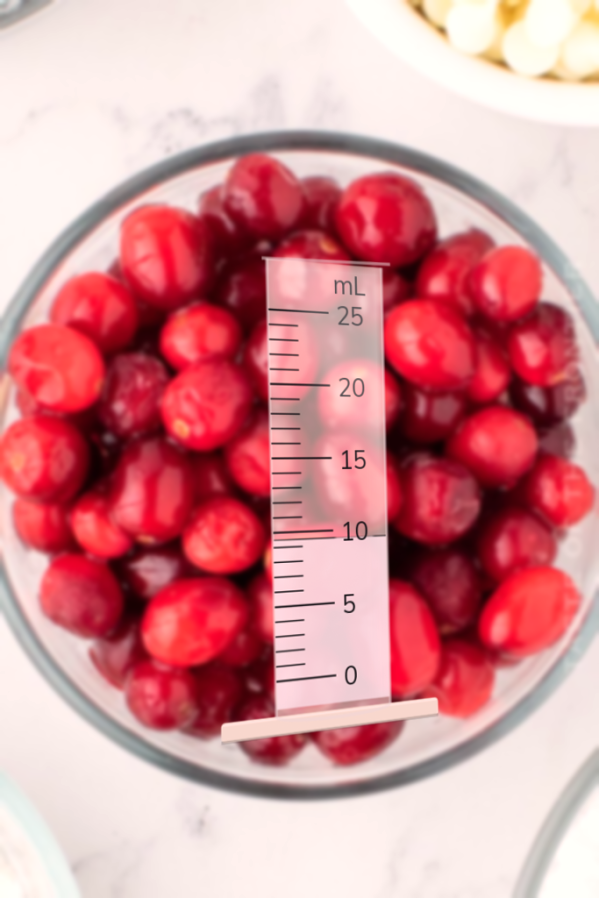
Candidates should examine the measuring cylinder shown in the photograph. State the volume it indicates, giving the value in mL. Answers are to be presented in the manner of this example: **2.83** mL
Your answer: **9.5** mL
